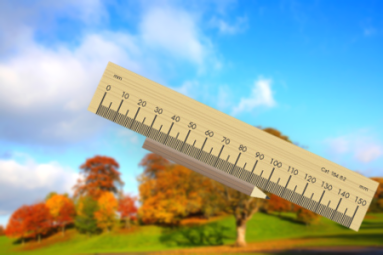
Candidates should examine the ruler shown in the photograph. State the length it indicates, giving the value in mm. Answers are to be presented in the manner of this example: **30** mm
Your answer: **75** mm
